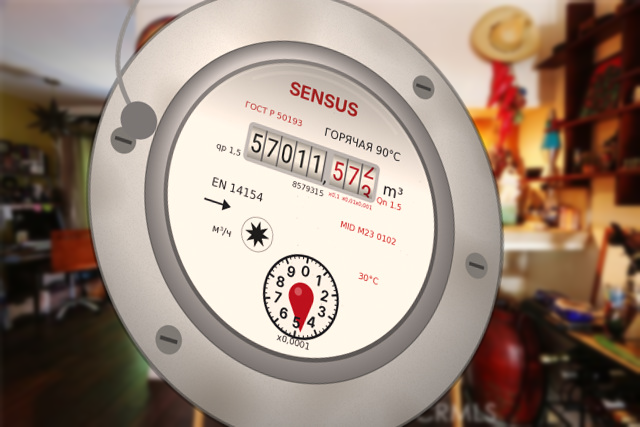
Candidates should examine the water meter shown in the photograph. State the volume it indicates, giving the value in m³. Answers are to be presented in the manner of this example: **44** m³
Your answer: **57011.5724** m³
